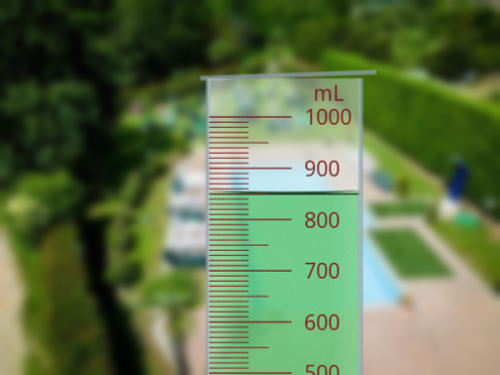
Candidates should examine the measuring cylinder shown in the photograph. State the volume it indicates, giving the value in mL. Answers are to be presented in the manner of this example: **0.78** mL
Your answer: **850** mL
